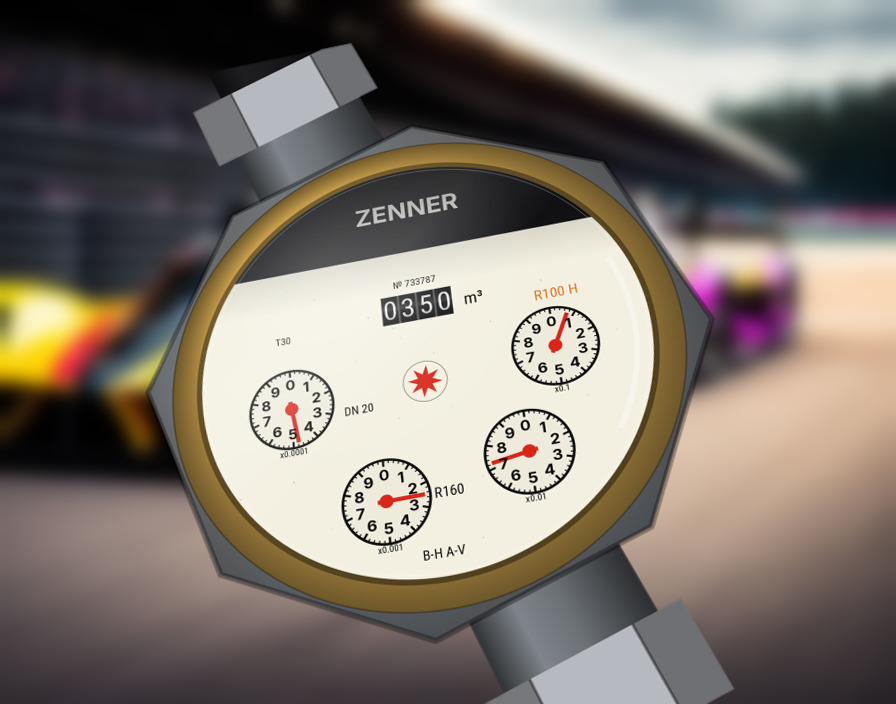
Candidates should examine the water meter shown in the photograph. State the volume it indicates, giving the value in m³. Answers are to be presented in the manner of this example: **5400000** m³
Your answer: **350.0724** m³
